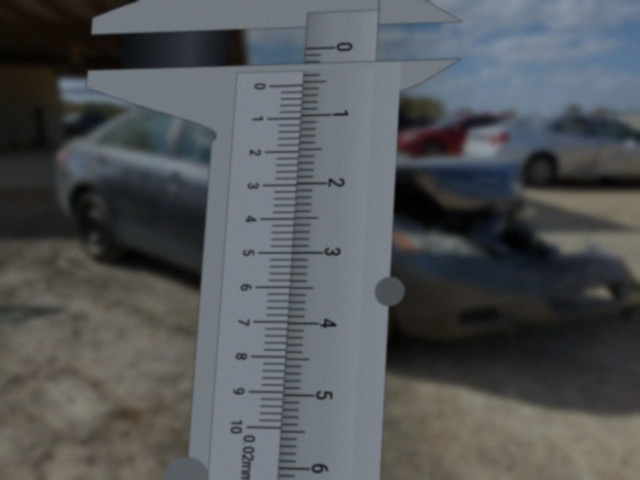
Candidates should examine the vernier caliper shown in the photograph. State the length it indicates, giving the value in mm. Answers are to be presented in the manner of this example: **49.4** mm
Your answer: **5.5** mm
